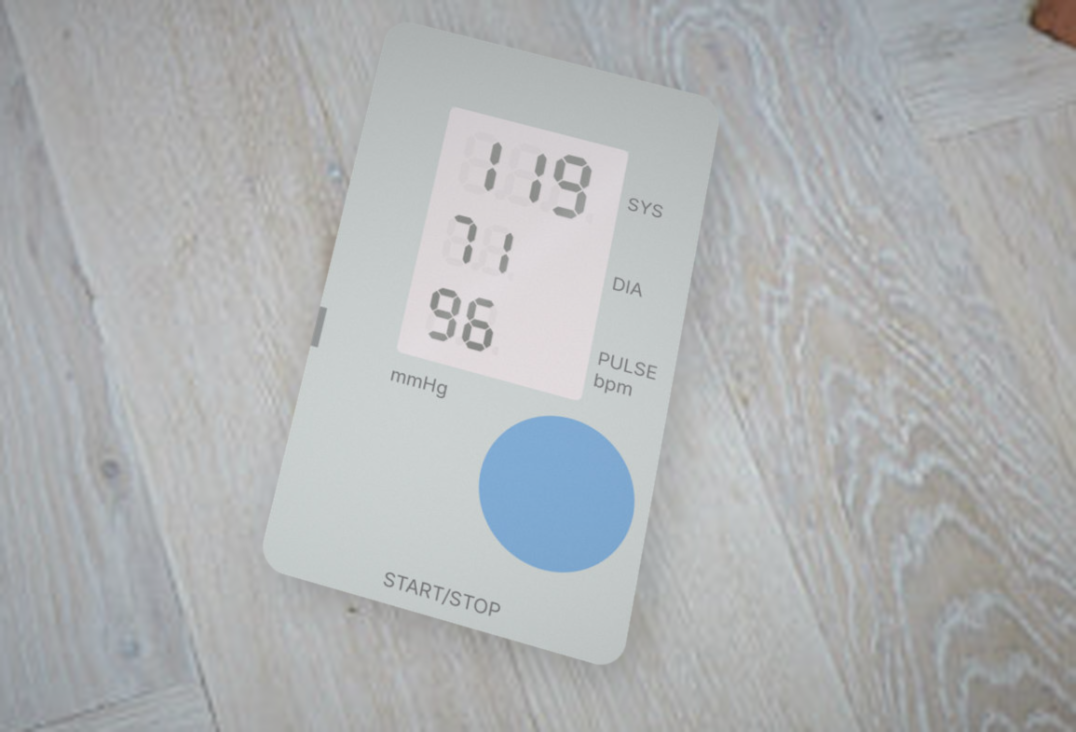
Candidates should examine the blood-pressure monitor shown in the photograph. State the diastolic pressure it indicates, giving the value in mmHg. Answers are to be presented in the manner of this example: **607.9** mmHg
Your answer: **71** mmHg
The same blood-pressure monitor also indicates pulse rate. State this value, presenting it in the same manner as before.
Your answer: **96** bpm
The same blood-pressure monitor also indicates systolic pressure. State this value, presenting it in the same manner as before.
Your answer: **119** mmHg
